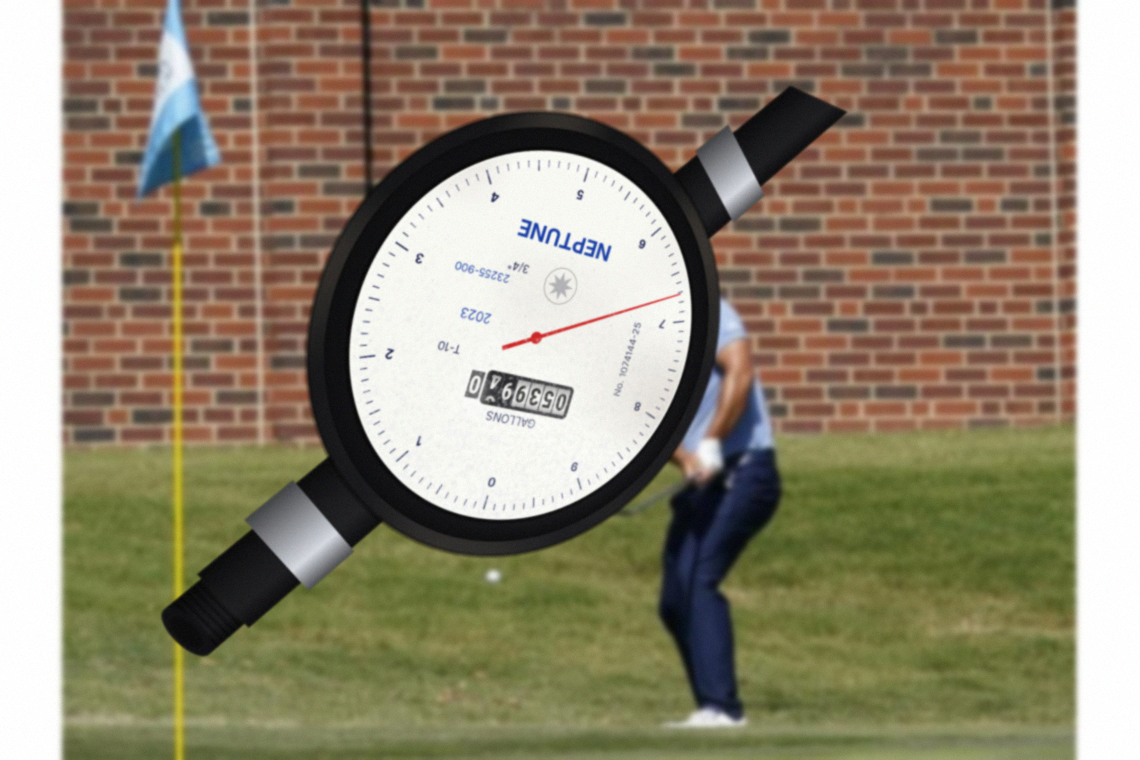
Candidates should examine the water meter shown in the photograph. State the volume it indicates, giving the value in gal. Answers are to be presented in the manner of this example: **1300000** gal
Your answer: **539936.7** gal
